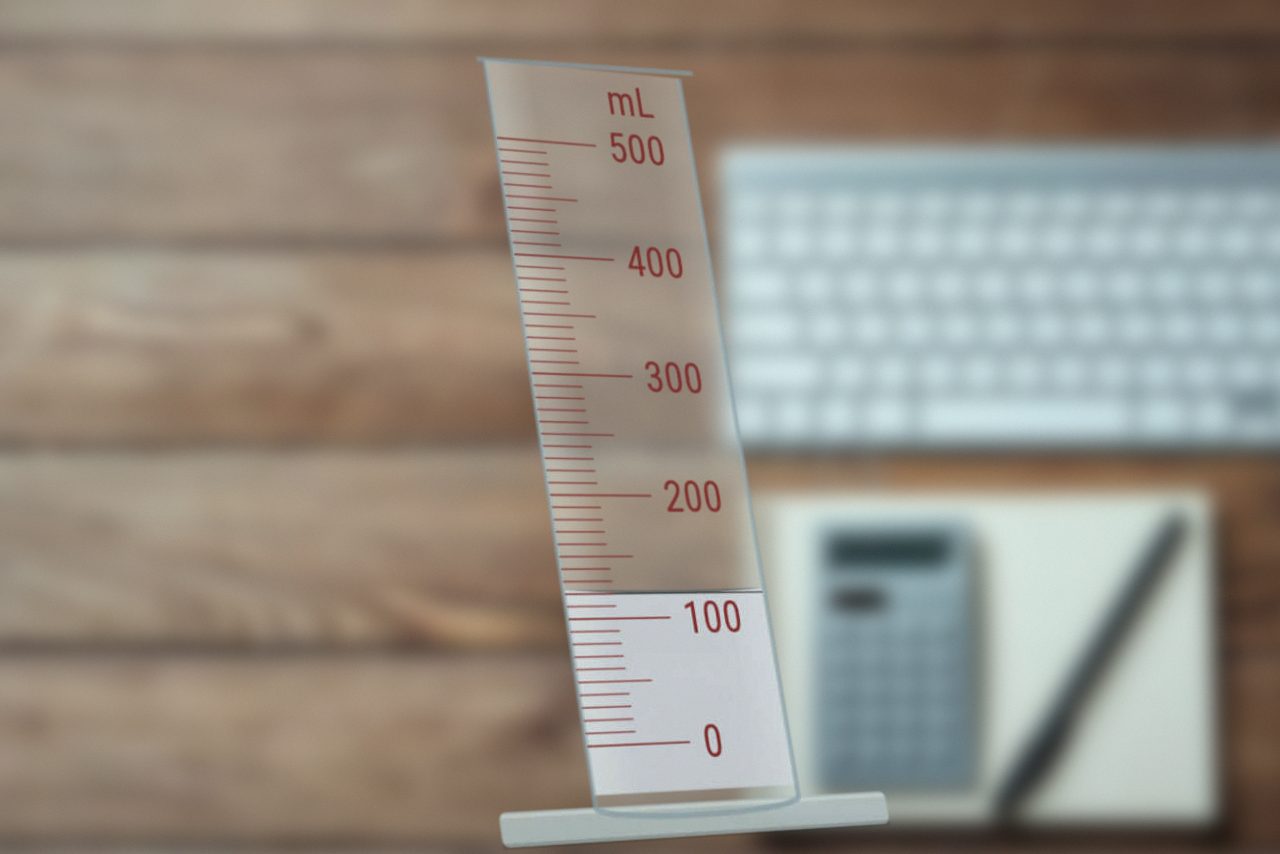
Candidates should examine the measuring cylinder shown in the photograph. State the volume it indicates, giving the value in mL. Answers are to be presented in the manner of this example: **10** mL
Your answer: **120** mL
